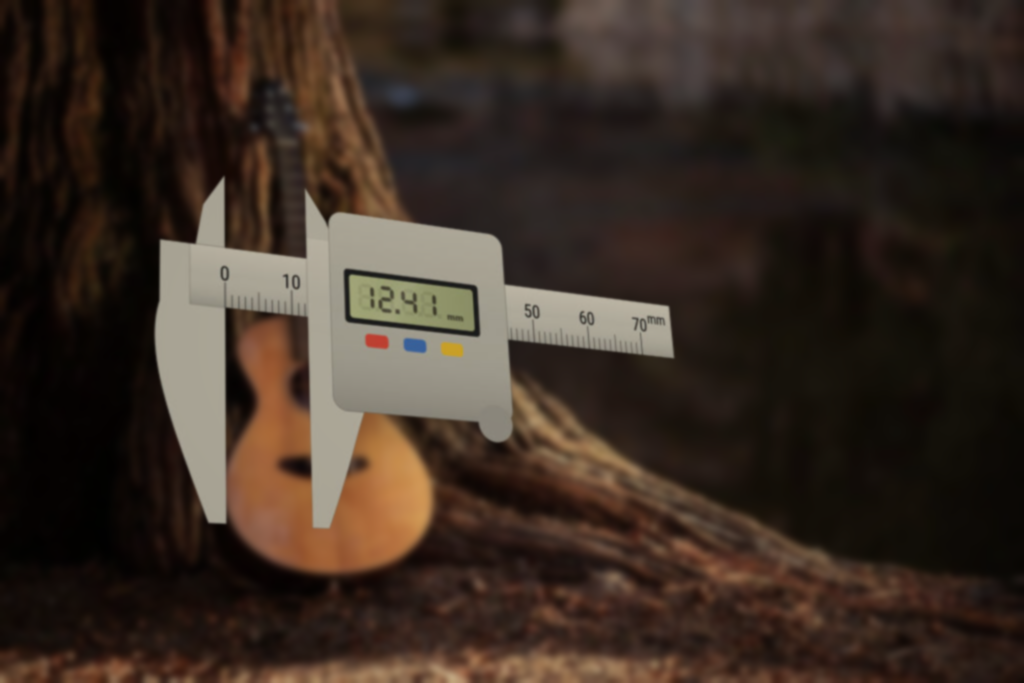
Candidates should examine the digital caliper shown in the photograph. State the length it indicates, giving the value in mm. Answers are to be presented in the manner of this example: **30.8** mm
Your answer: **12.41** mm
